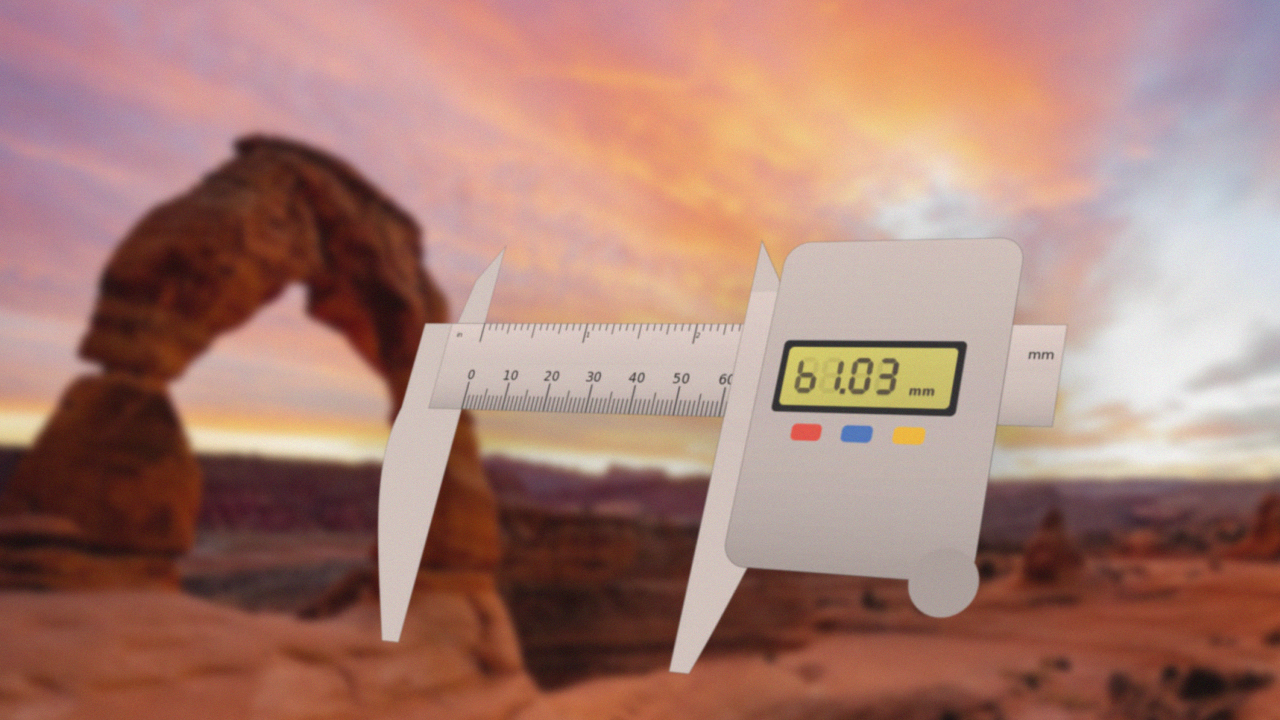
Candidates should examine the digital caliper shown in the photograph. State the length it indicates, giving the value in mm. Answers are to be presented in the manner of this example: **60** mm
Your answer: **61.03** mm
